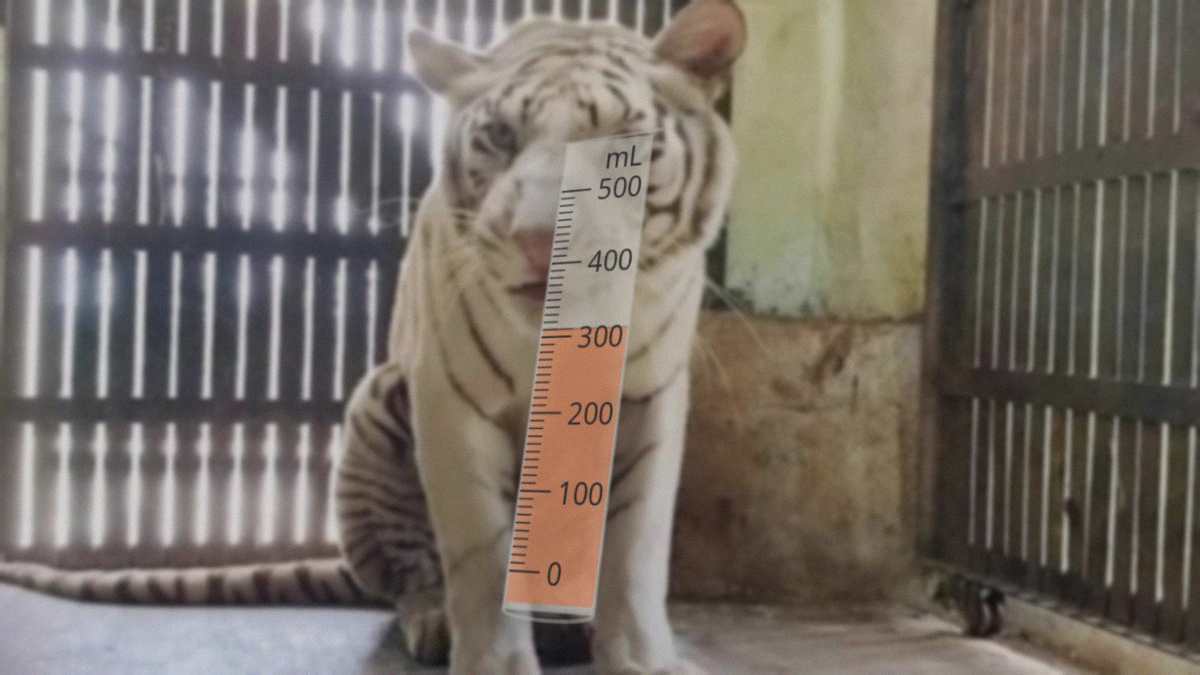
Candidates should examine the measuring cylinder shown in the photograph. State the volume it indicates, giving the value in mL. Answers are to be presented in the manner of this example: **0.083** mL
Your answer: **310** mL
